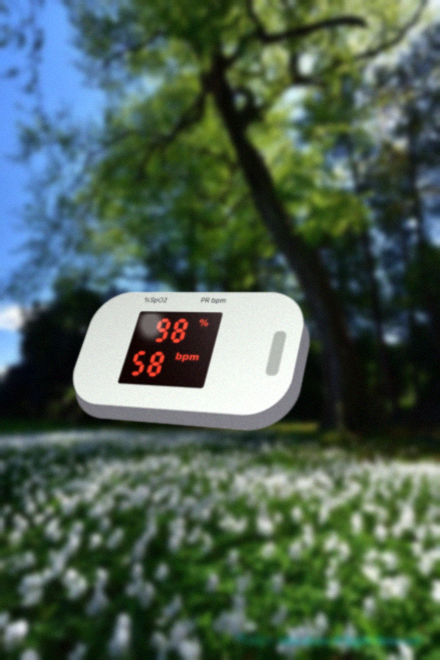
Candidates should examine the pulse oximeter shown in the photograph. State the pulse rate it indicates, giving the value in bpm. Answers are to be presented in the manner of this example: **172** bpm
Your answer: **58** bpm
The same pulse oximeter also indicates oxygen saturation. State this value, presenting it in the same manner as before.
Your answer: **98** %
